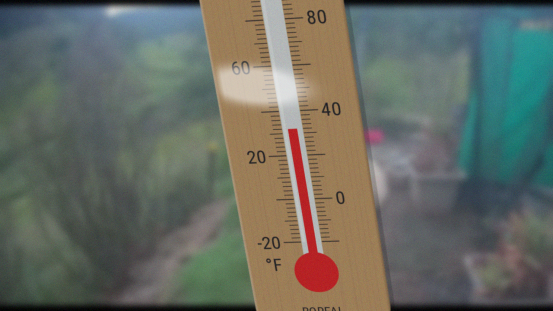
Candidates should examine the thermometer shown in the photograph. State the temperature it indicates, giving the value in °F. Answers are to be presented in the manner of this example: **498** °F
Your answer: **32** °F
